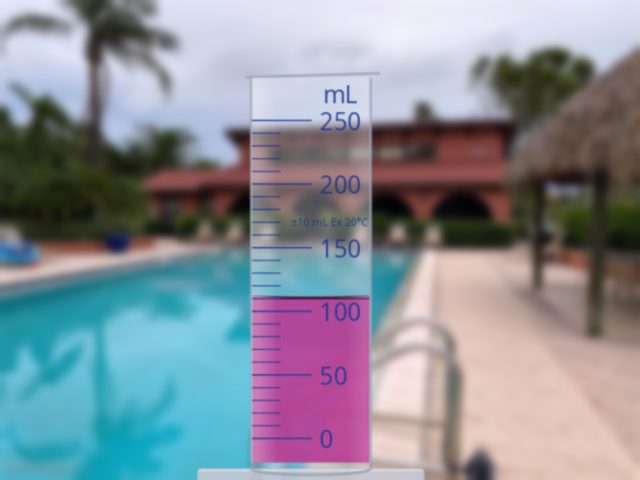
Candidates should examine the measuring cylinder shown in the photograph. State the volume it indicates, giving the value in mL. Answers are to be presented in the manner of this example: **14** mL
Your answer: **110** mL
